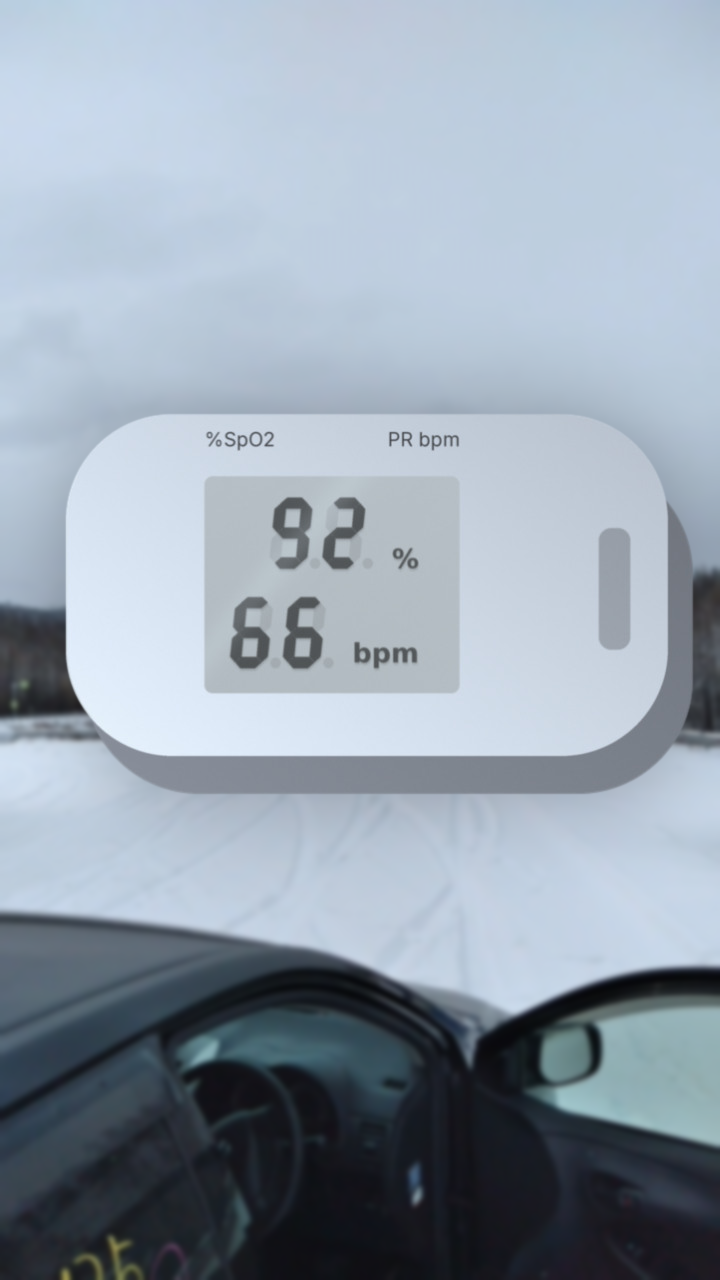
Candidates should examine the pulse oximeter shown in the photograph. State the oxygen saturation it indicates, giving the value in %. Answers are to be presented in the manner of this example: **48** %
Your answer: **92** %
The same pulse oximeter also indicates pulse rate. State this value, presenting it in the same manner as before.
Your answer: **66** bpm
